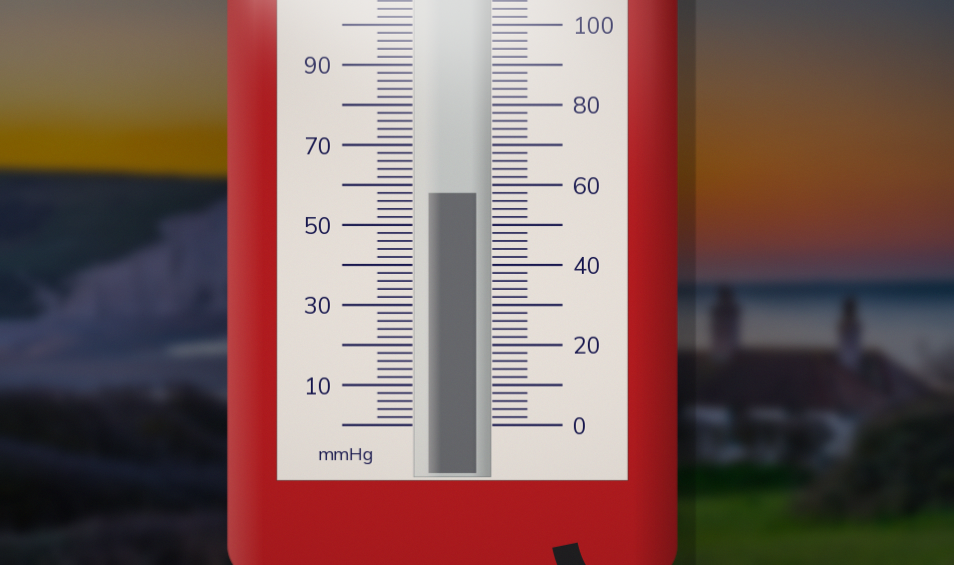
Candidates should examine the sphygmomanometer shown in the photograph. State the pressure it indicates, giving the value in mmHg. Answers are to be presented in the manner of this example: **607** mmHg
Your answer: **58** mmHg
